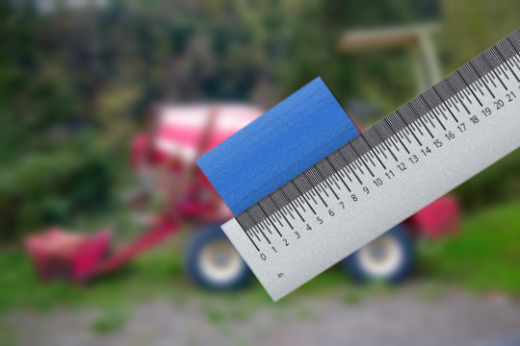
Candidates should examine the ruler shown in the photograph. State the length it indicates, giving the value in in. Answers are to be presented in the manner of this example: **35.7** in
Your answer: **11** in
